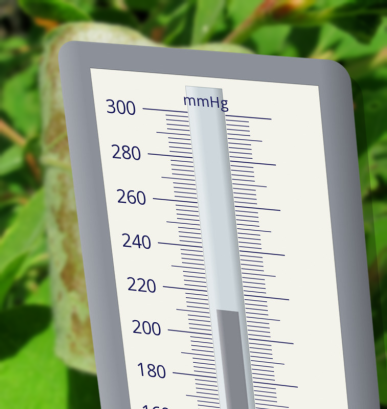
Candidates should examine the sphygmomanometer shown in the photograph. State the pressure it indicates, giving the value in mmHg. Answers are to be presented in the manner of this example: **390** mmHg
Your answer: **212** mmHg
